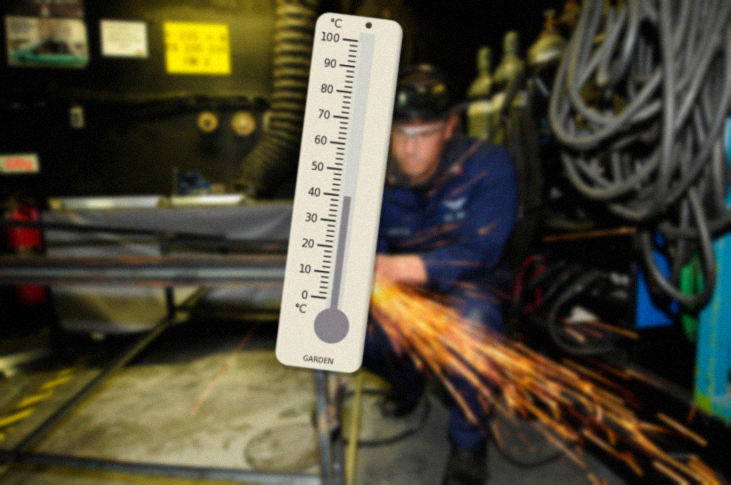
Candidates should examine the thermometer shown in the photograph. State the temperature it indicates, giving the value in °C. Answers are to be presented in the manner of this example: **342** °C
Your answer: **40** °C
